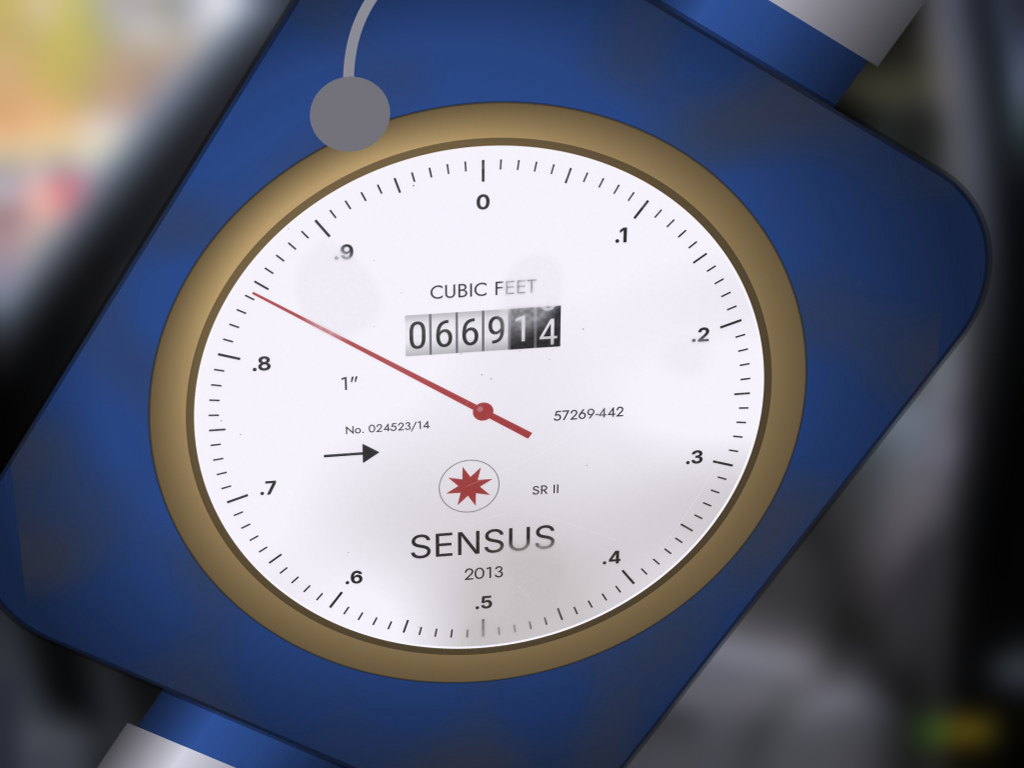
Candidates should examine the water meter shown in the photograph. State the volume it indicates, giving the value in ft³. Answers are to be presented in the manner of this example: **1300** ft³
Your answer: **66913.84** ft³
